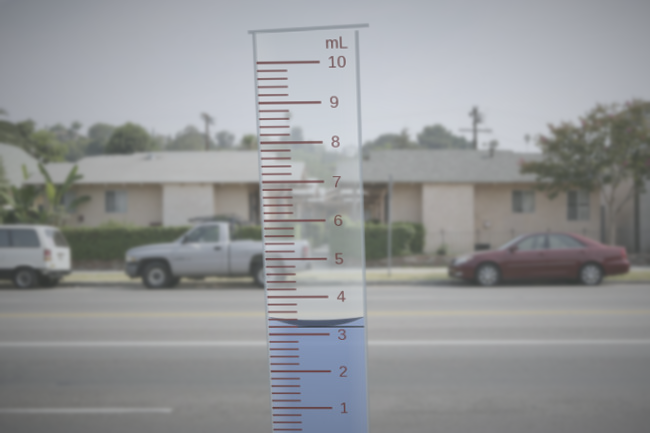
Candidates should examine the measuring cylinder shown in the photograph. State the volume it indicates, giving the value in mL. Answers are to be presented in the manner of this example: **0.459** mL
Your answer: **3.2** mL
